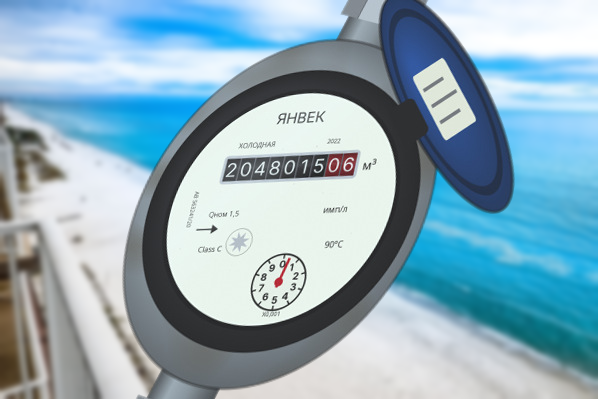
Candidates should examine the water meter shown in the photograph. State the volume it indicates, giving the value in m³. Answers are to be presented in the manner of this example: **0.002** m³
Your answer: **2048015.060** m³
